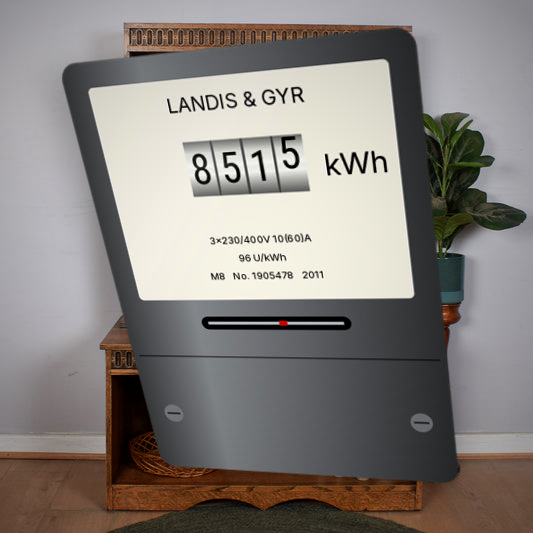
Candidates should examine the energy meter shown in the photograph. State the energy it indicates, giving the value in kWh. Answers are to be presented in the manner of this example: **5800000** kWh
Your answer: **8515** kWh
